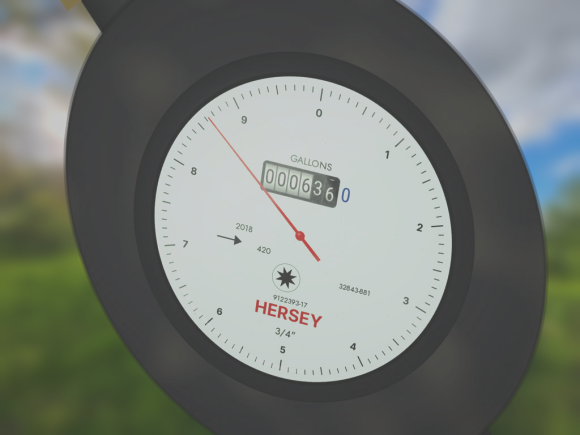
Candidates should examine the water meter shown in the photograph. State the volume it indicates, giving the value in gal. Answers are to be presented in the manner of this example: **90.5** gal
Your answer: **6358.6** gal
